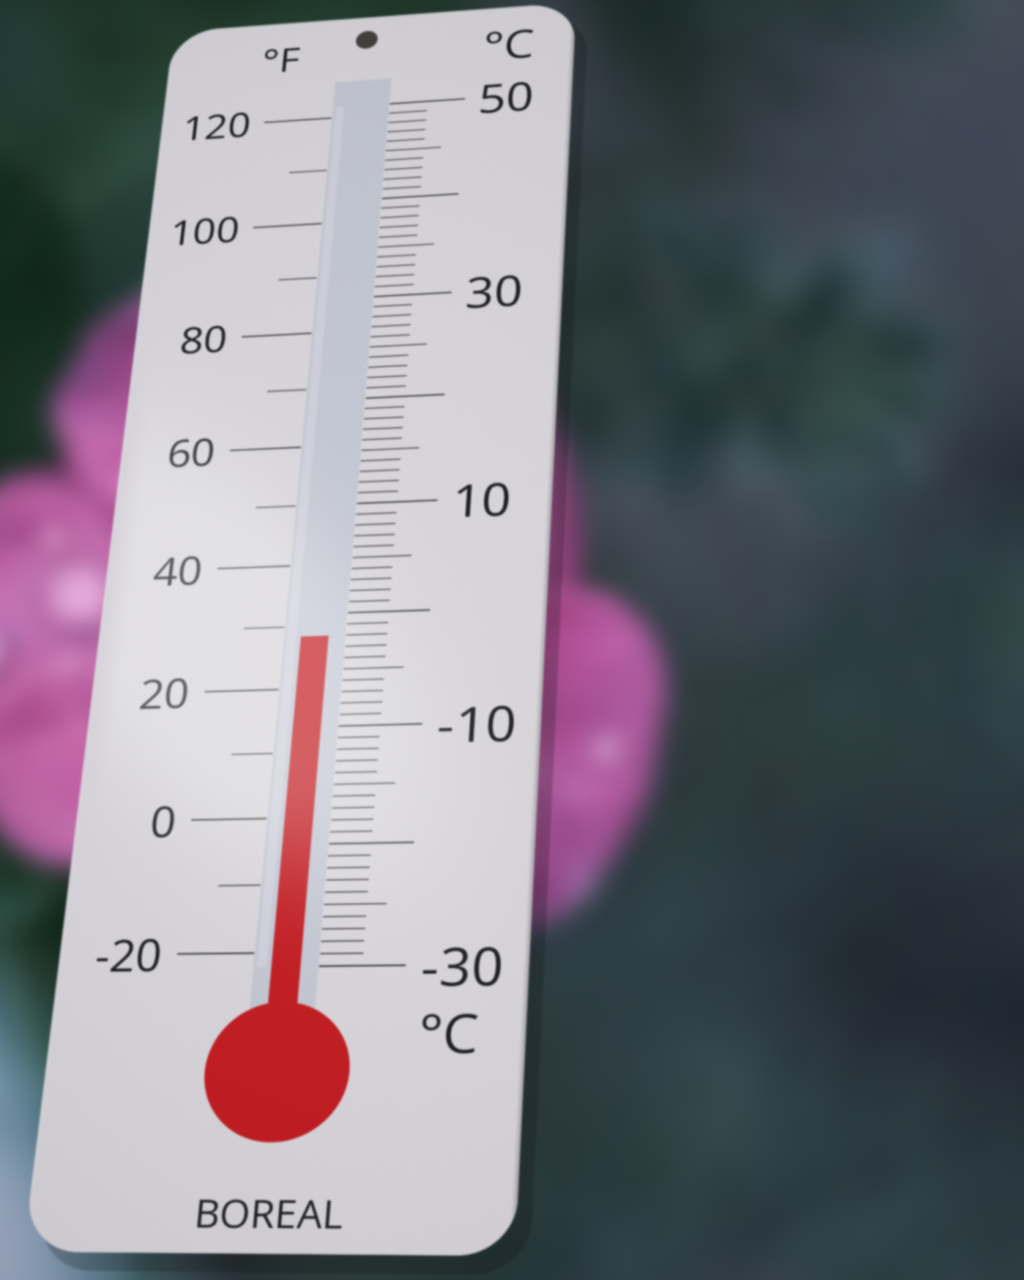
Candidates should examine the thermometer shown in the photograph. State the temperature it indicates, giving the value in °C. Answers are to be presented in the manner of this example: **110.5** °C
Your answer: **-2** °C
